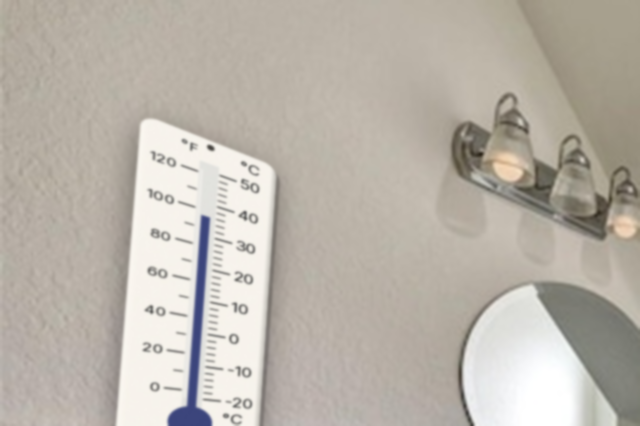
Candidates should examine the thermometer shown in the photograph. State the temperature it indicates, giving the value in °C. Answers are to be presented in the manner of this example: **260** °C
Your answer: **36** °C
